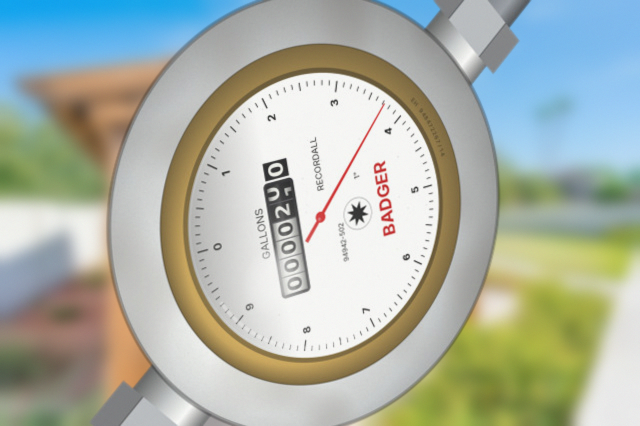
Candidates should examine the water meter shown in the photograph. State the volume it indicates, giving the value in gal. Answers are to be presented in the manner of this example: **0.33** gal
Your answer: **203.7** gal
